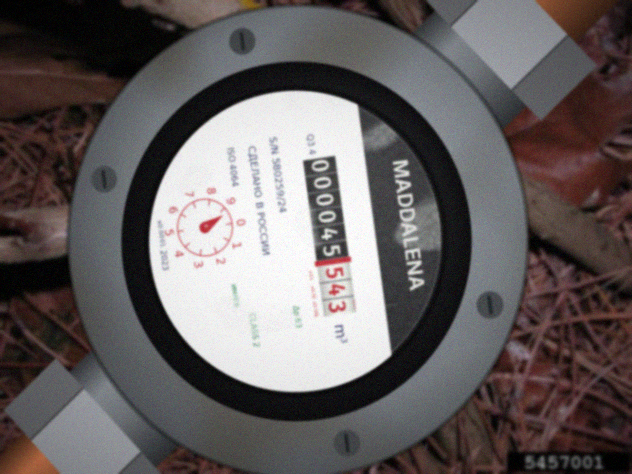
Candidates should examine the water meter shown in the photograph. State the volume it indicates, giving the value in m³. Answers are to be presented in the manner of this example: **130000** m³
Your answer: **45.5429** m³
